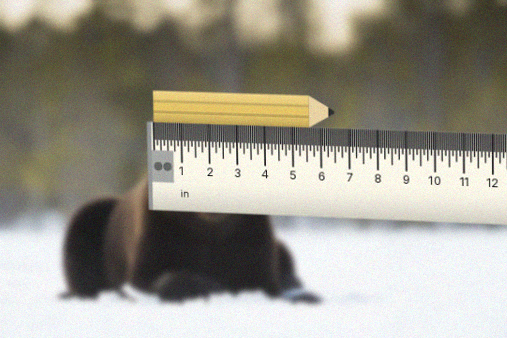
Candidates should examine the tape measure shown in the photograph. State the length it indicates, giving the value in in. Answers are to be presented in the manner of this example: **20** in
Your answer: **6.5** in
